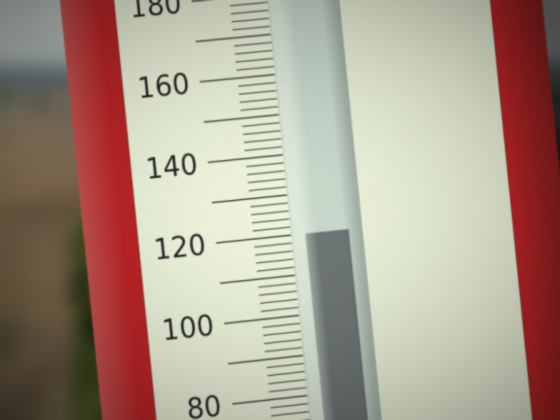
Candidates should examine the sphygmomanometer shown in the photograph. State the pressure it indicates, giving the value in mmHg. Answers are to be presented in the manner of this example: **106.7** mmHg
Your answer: **120** mmHg
